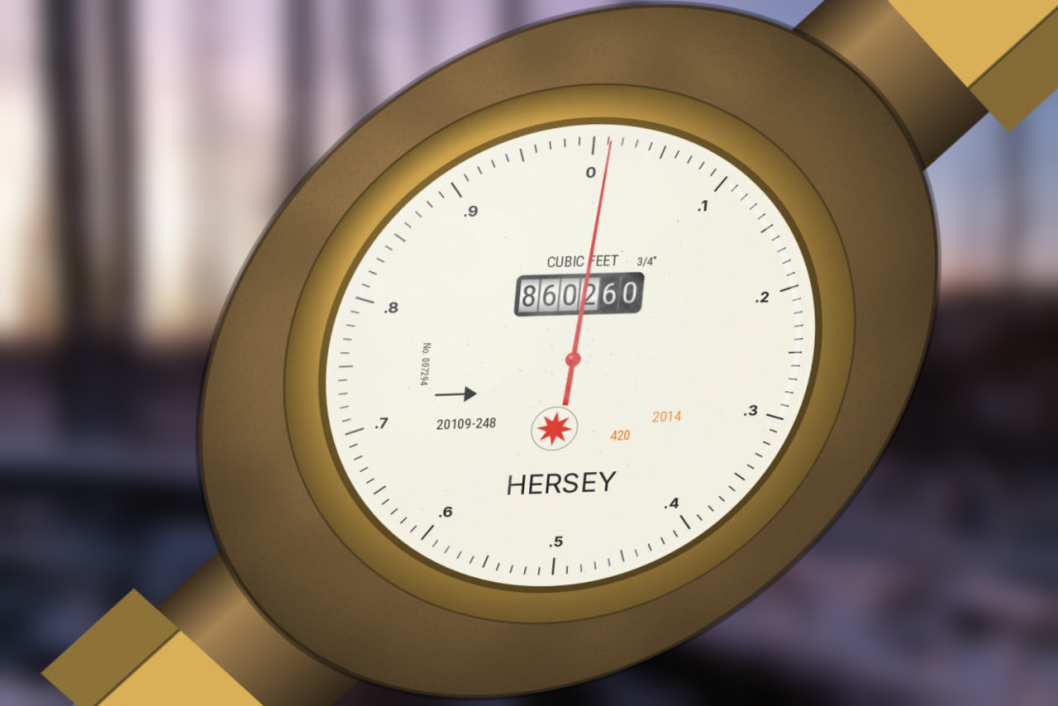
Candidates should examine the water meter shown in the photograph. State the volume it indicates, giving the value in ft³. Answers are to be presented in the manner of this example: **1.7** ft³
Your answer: **860260.01** ft³
